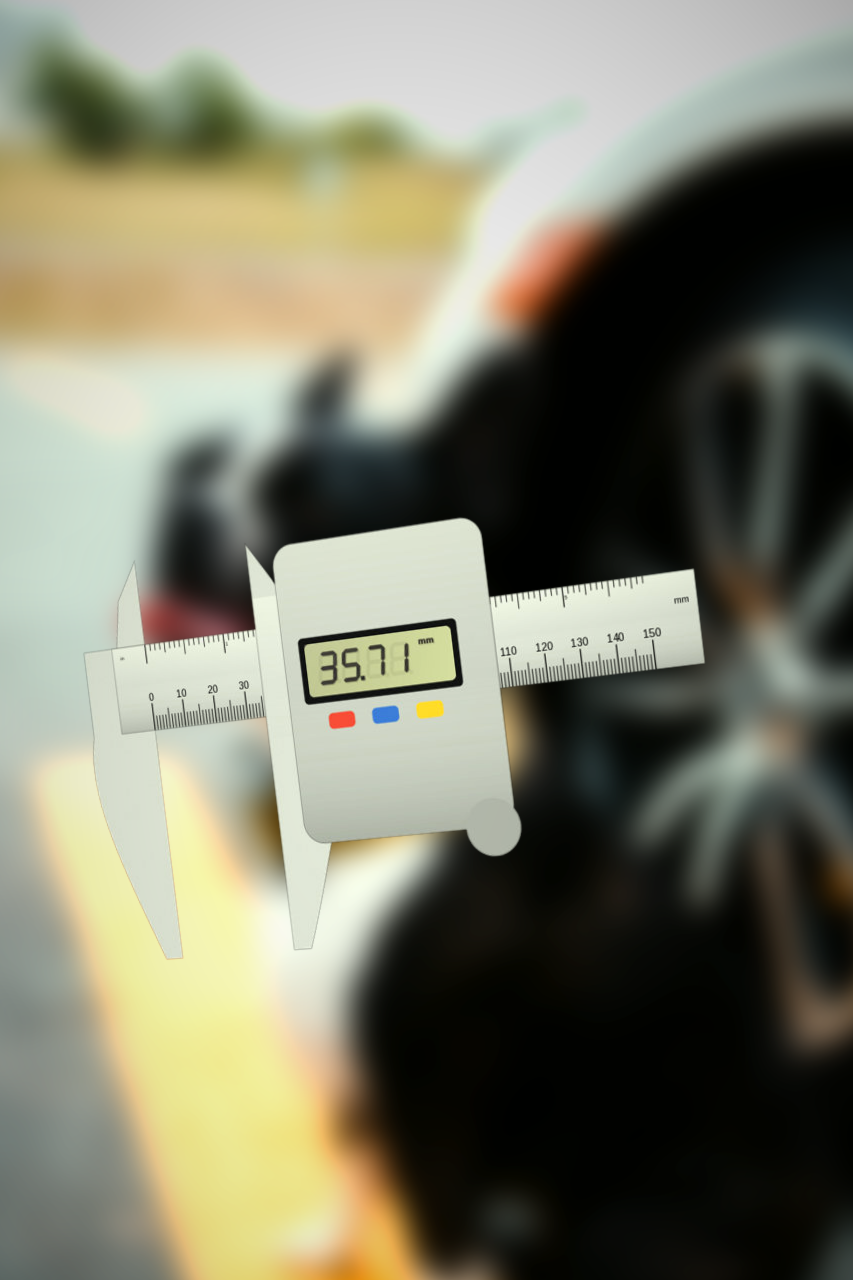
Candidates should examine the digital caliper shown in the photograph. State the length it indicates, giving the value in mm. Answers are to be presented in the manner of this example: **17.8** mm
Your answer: **35.71** mm
